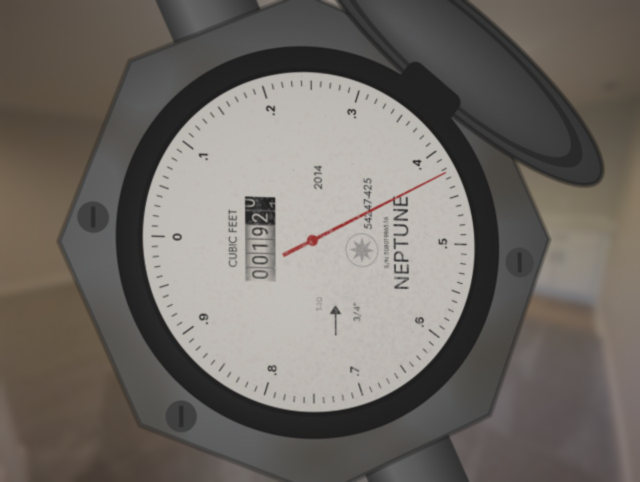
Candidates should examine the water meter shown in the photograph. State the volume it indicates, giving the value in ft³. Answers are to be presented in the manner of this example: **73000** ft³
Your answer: **1920.42** ft³
